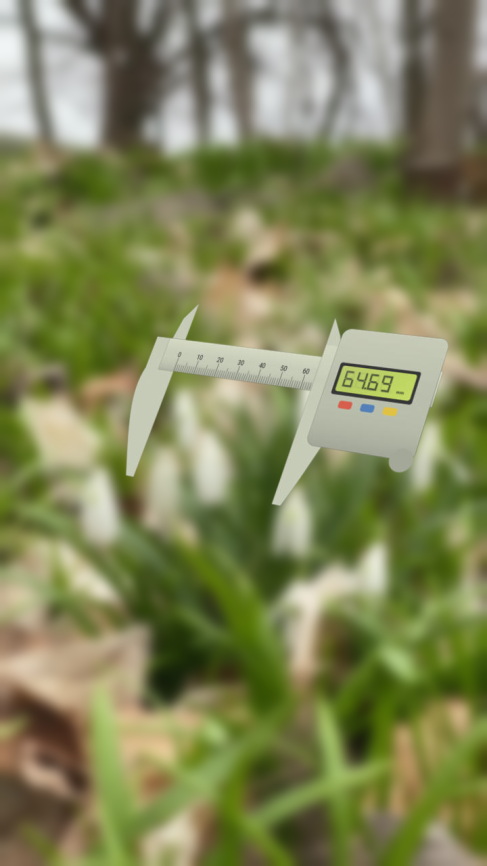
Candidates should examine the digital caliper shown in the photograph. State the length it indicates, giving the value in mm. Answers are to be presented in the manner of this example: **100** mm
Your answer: **64.69** mm
